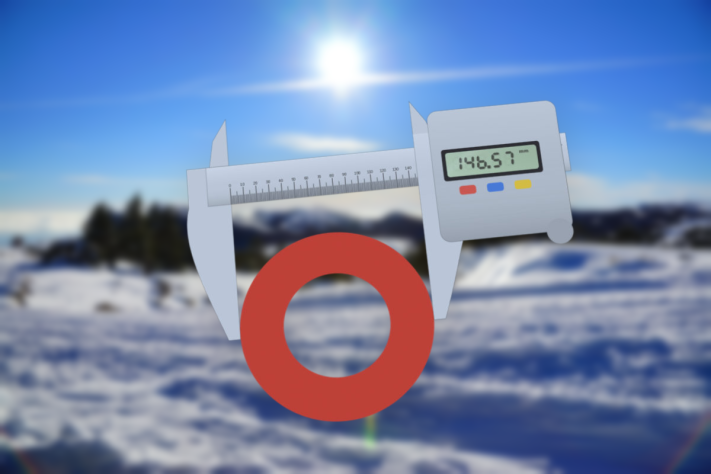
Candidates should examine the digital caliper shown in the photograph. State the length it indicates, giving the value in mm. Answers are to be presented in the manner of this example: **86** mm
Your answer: **146.57** mm
